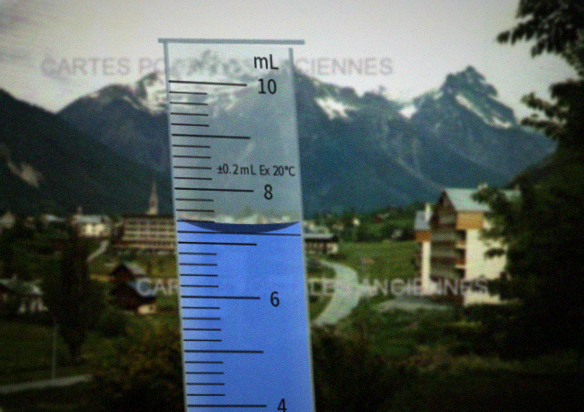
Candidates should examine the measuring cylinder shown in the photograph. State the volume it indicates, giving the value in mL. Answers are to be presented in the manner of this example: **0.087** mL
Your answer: **7.2** mL
